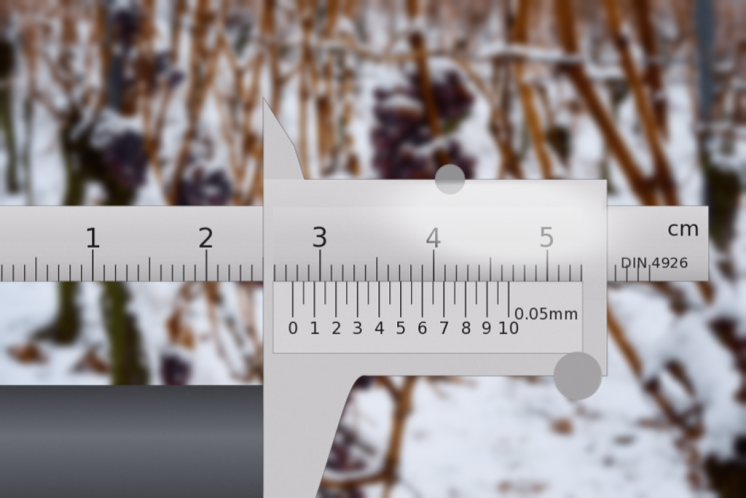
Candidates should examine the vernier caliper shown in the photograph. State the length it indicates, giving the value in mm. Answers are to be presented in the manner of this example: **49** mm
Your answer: **27.6** mm
